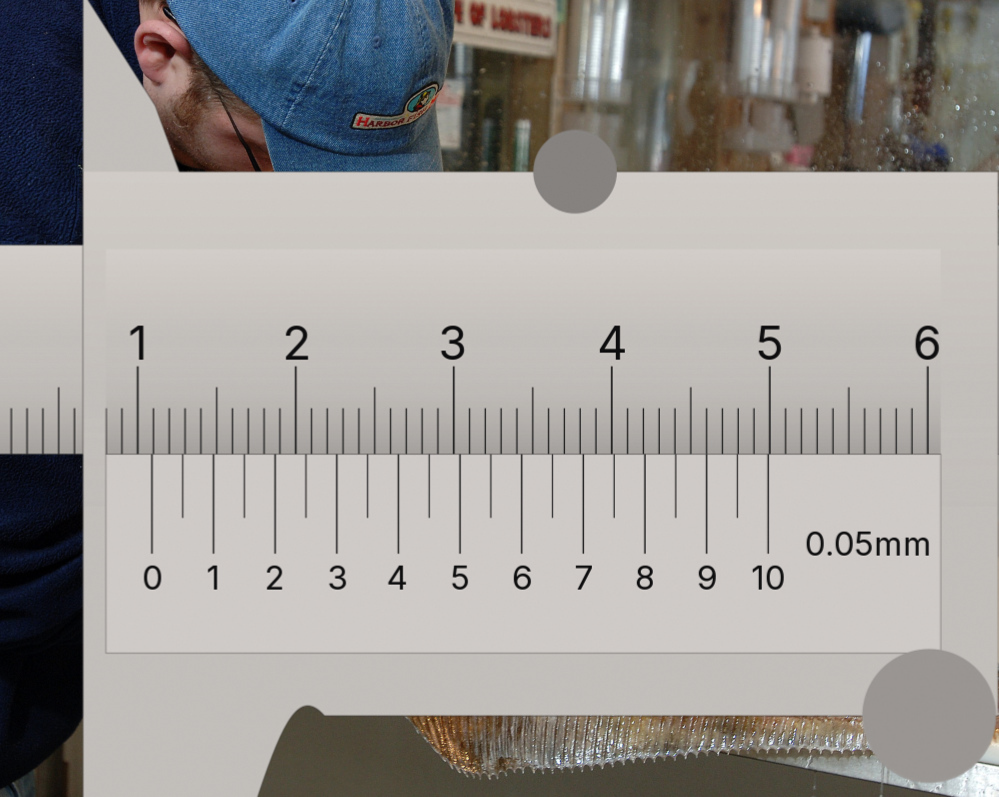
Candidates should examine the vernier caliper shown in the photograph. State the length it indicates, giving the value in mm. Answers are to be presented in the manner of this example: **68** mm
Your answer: **10.9** mm
